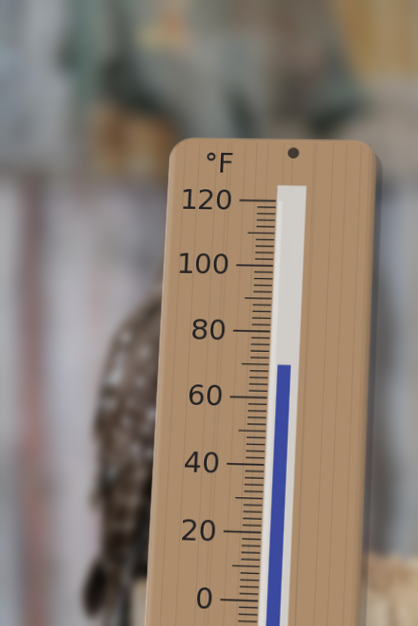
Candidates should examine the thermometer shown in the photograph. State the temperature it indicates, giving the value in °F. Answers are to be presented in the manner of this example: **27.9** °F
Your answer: **70** °F
